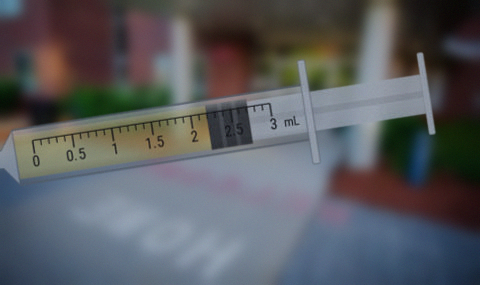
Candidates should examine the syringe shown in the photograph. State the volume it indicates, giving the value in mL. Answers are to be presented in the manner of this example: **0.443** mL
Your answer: **2.2** mL
